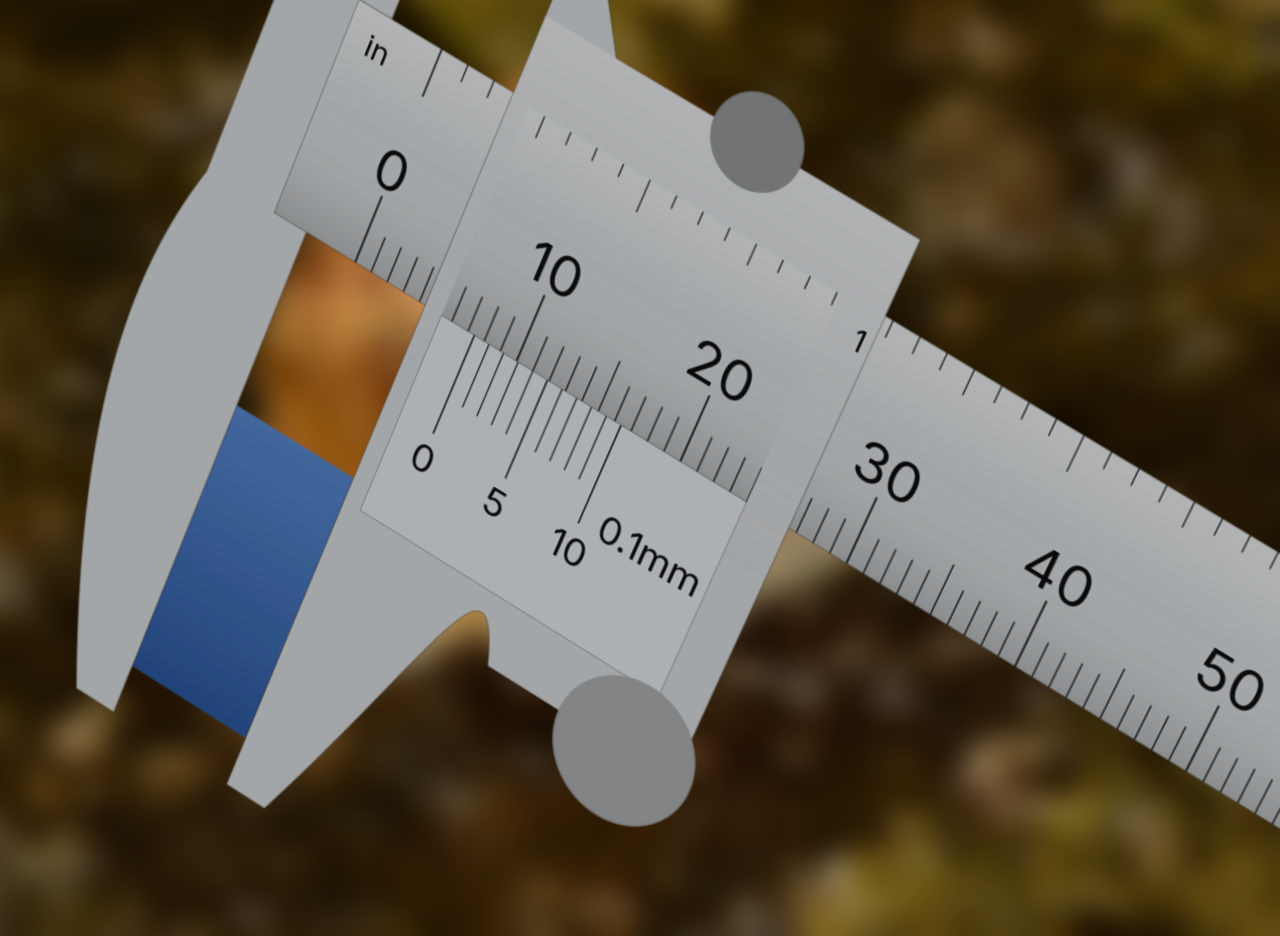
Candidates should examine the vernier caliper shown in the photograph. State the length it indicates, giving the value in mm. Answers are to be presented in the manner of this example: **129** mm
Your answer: **7.4** mm
